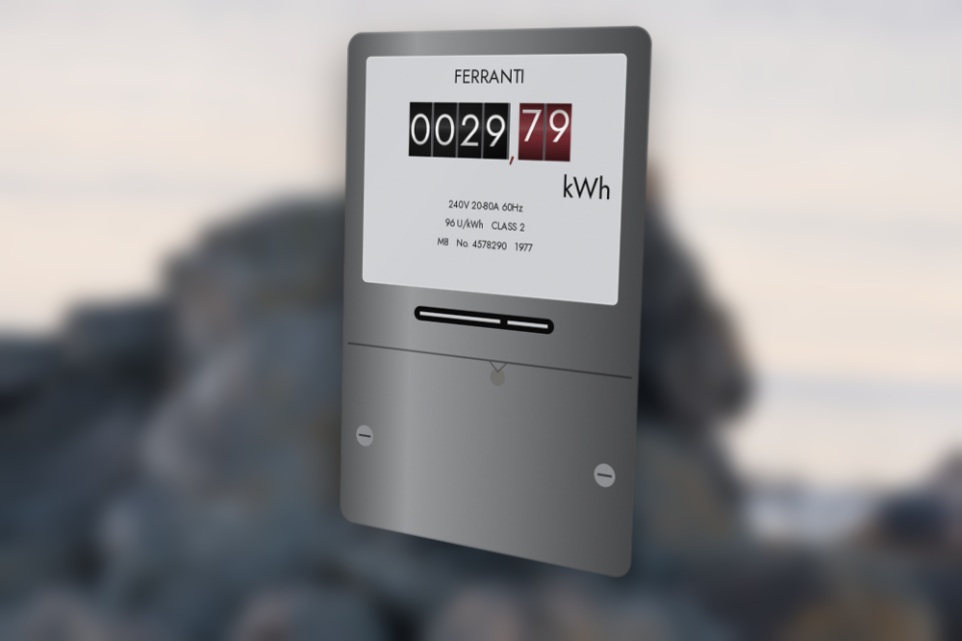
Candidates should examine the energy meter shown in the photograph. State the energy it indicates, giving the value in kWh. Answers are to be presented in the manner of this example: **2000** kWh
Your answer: **29.79** kWh
